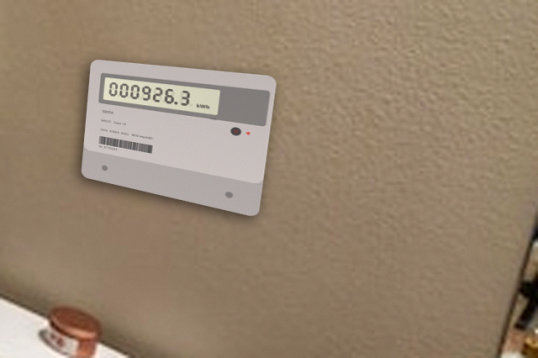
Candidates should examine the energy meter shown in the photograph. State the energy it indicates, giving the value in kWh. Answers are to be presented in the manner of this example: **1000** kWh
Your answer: **926.3** kWh
